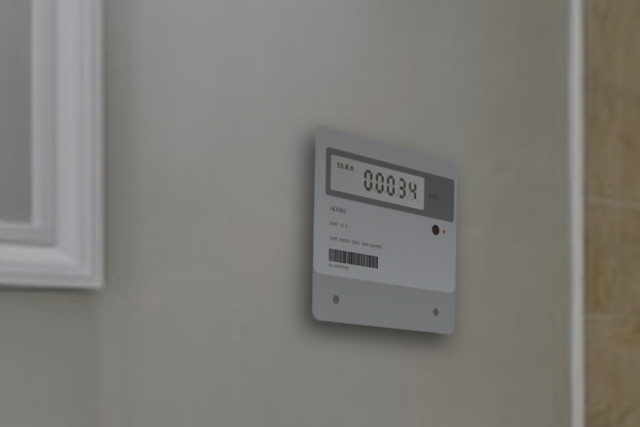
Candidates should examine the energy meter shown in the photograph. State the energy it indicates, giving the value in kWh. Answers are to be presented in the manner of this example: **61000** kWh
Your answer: **34** kWh
